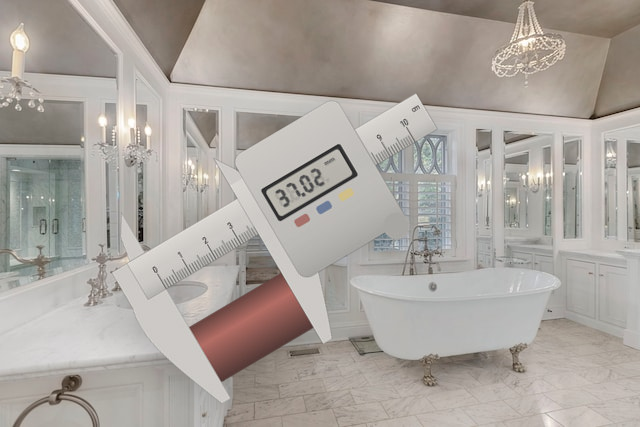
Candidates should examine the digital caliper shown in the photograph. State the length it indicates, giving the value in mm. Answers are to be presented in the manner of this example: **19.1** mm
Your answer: **37.02** mm
